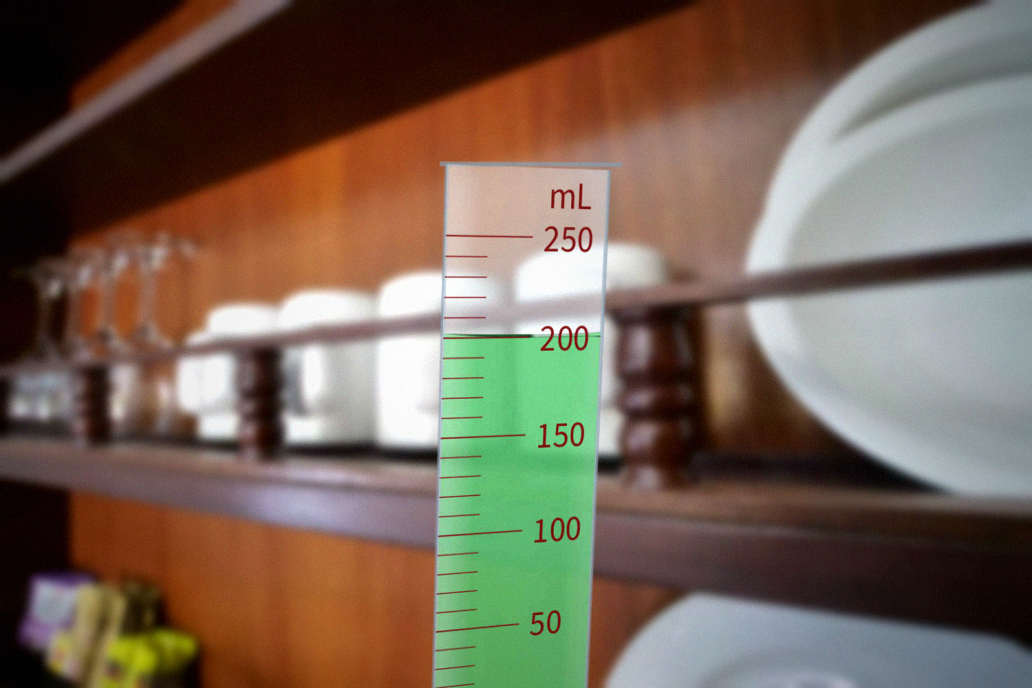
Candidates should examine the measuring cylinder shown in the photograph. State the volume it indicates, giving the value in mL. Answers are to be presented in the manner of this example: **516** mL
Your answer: **200** mL
